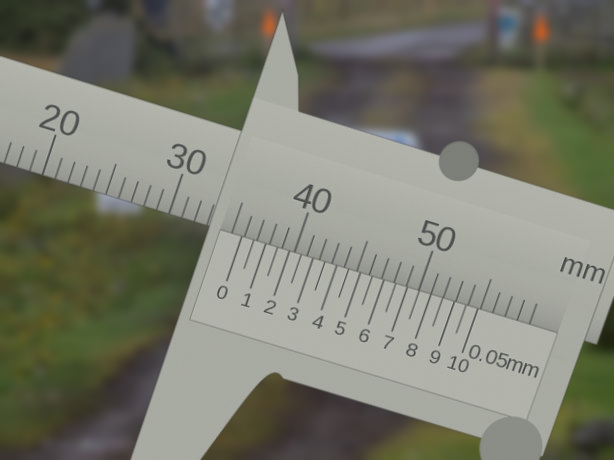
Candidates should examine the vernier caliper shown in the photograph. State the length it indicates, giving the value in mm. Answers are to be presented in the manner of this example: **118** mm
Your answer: **35.8** mm
